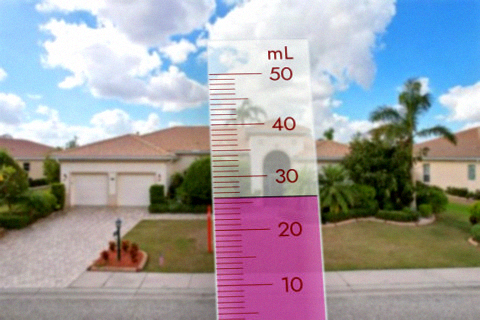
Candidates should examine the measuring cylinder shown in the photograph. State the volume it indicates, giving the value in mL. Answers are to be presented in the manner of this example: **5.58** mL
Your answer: **26** mL
